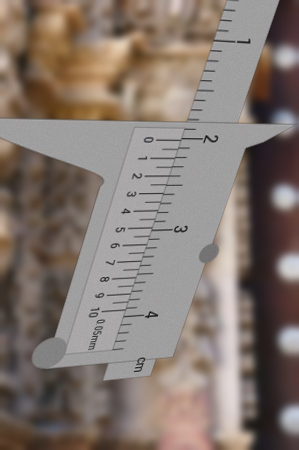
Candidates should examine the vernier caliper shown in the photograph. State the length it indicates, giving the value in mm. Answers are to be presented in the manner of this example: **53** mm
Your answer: **20.2** mm
